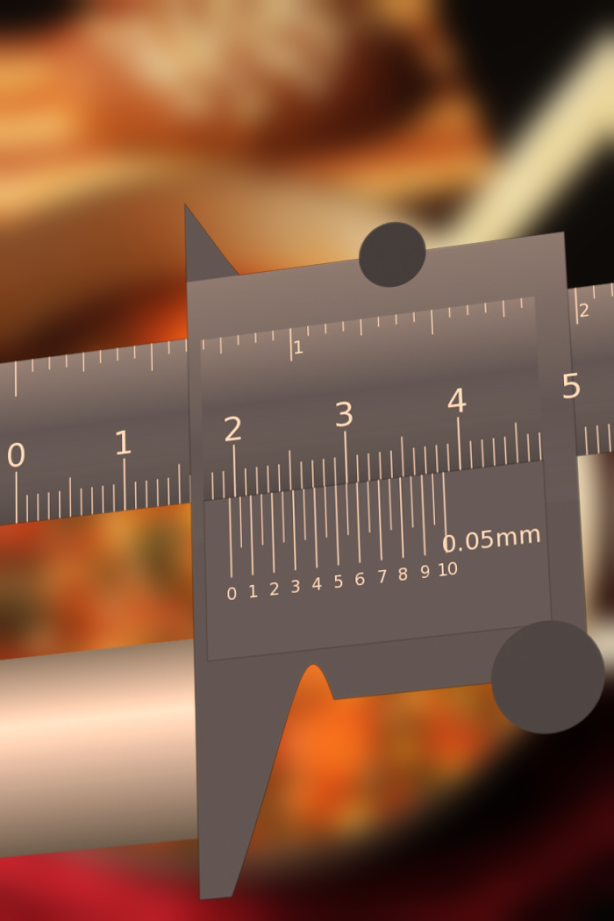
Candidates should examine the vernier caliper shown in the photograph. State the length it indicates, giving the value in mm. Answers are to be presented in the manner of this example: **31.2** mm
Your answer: **19.5** mm
